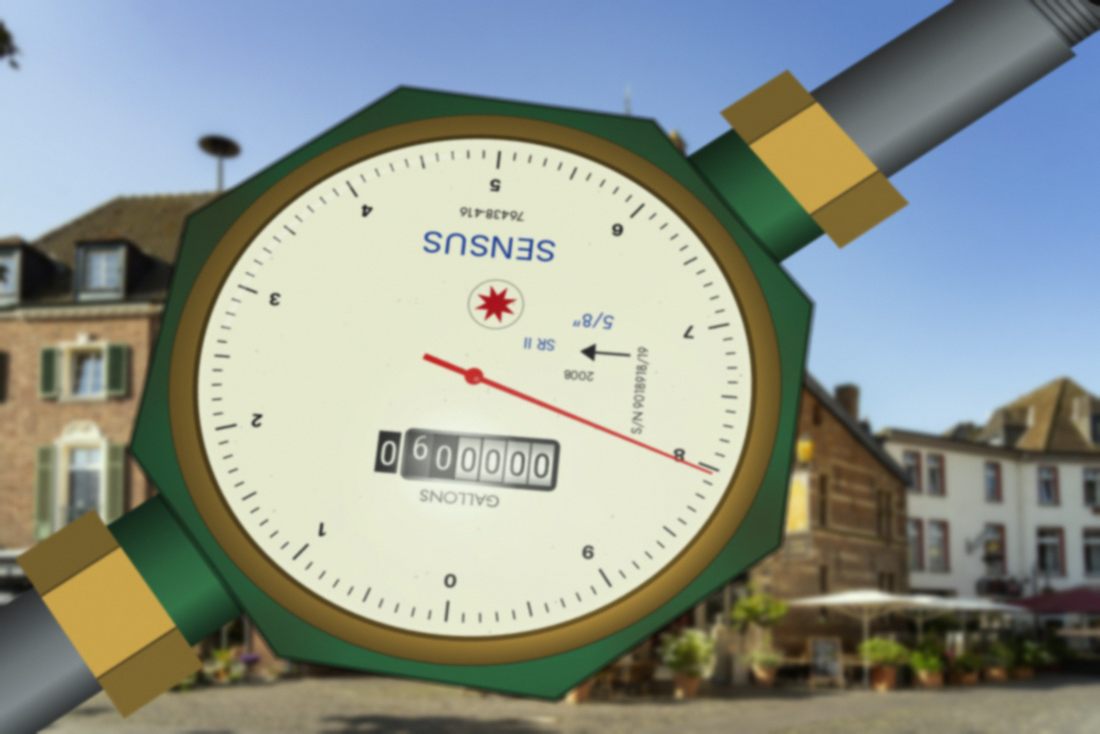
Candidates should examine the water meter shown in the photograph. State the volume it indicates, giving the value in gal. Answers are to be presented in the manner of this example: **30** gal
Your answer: **88.0** gal
